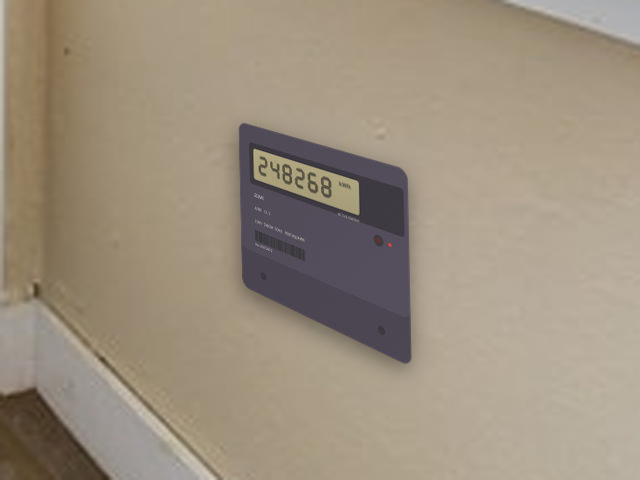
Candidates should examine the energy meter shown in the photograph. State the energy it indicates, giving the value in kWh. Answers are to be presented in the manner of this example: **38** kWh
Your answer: **248268** kWh
